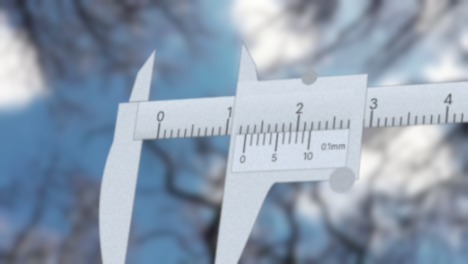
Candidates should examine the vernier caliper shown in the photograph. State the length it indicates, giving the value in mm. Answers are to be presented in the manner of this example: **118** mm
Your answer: **12.8** mm
